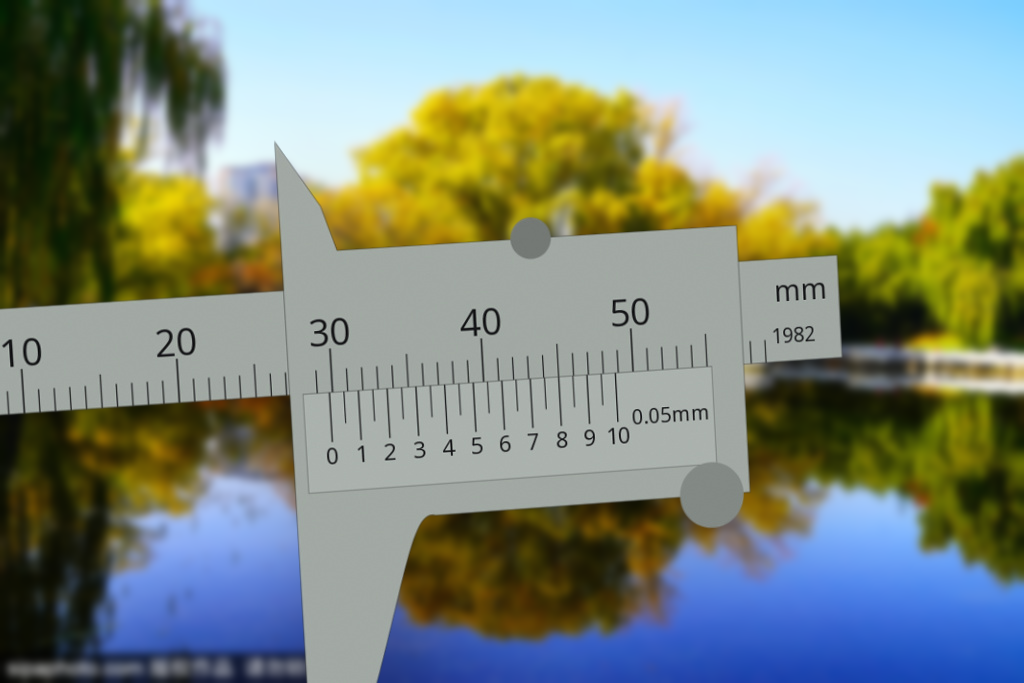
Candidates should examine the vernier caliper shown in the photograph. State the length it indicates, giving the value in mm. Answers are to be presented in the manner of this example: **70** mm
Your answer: **29.8** mm
